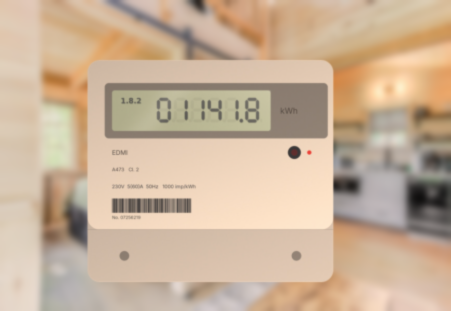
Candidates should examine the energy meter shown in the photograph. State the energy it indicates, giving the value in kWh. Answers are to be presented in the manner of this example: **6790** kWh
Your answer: **1141.8** kWh
